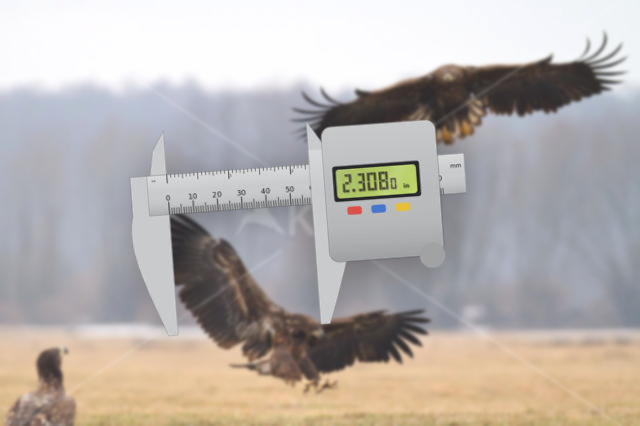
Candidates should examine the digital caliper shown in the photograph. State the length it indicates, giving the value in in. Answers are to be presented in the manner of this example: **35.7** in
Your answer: **2.3080** in
